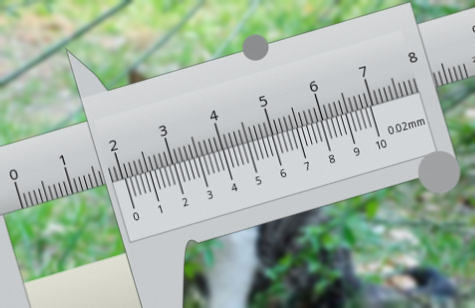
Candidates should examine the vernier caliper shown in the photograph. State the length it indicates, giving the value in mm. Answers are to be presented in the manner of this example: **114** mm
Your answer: **20.5** mm
